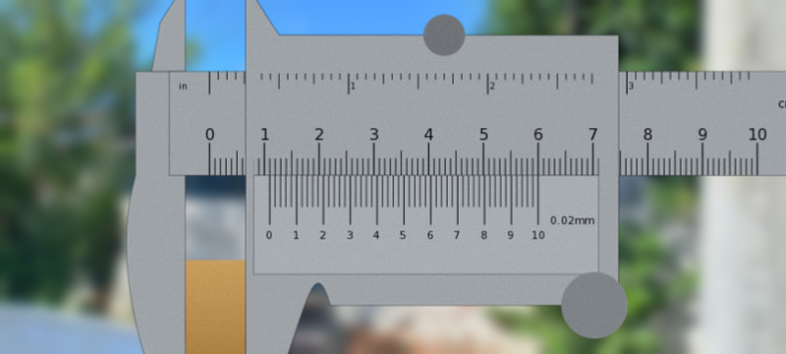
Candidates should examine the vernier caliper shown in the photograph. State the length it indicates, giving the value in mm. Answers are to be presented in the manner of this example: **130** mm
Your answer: **11.0** mm
